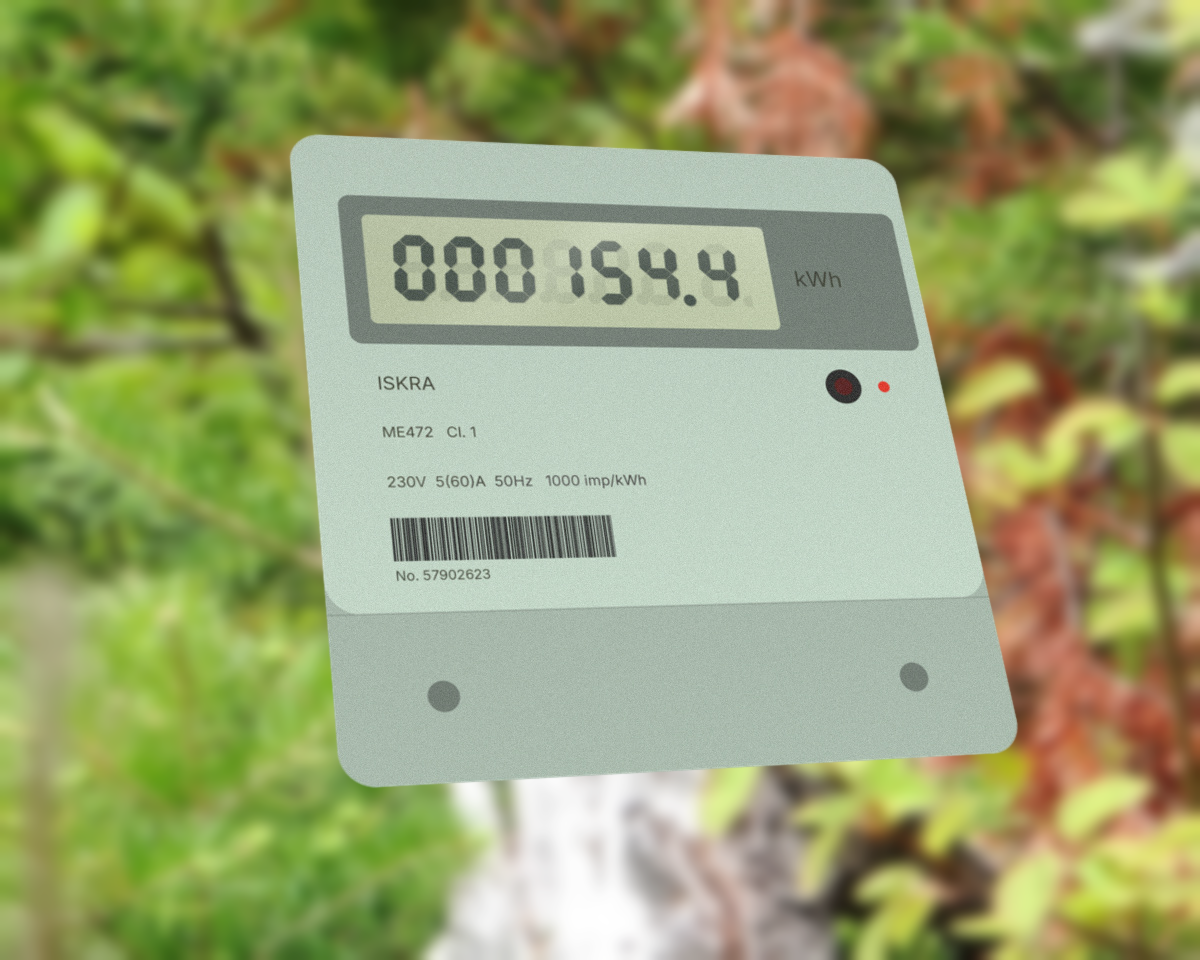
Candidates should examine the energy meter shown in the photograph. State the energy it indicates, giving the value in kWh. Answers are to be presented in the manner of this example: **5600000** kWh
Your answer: **154.4** kWh
